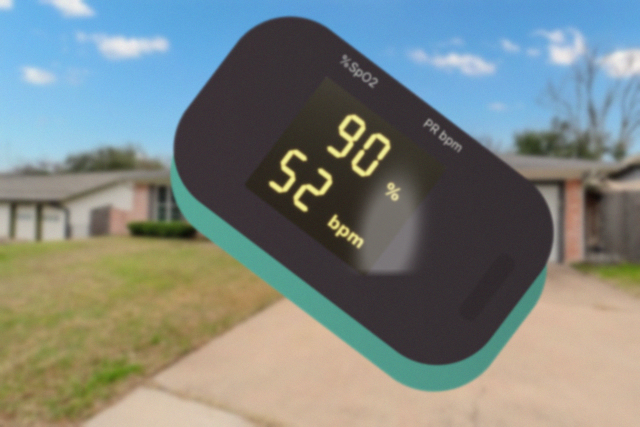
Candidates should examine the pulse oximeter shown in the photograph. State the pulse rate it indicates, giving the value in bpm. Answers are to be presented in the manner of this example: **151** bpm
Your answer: **52** bpm
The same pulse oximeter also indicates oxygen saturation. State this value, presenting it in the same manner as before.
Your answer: **90** %
